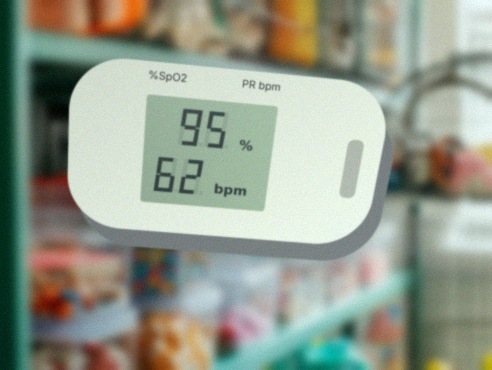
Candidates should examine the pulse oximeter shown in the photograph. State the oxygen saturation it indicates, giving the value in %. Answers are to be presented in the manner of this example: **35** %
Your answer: **95** %
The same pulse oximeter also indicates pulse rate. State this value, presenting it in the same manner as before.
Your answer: **62** bpm
